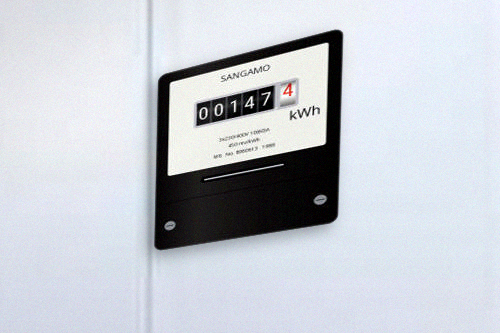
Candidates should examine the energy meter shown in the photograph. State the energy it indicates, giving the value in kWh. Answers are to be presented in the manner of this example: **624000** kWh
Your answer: **147.4** kWh
